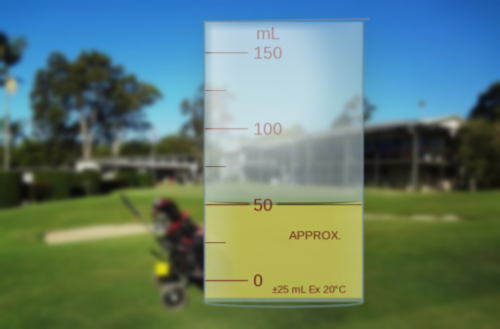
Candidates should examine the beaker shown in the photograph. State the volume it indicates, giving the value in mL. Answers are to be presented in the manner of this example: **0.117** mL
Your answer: **50** mL
